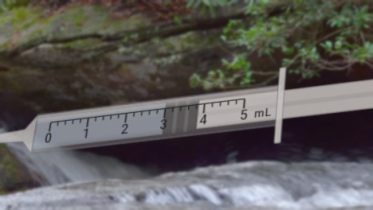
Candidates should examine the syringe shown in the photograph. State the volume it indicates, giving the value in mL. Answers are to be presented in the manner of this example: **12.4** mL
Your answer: **3** mL
